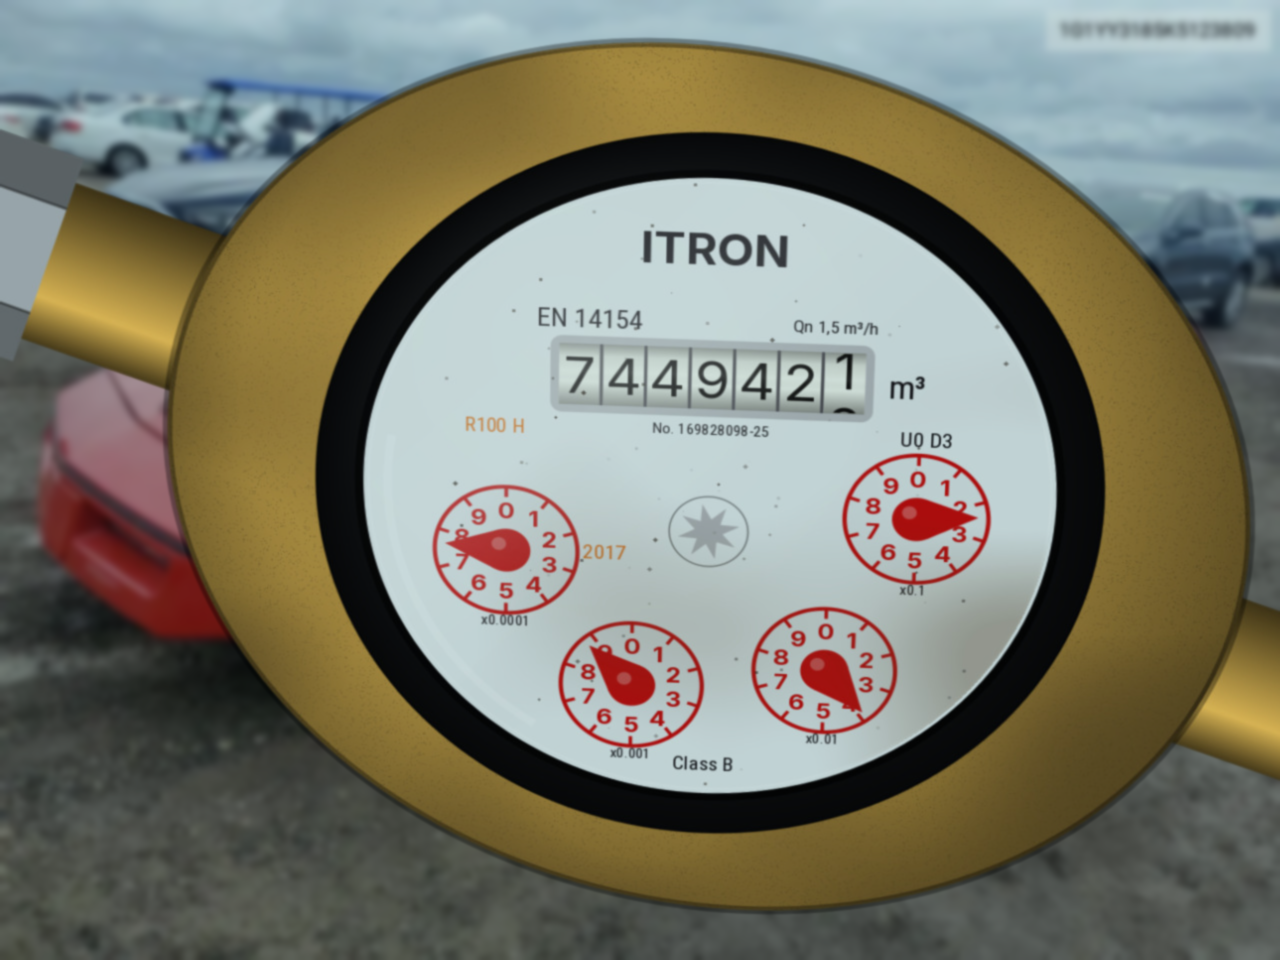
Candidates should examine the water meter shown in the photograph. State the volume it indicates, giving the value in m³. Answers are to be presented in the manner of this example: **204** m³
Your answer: **7449421.2387** m³
